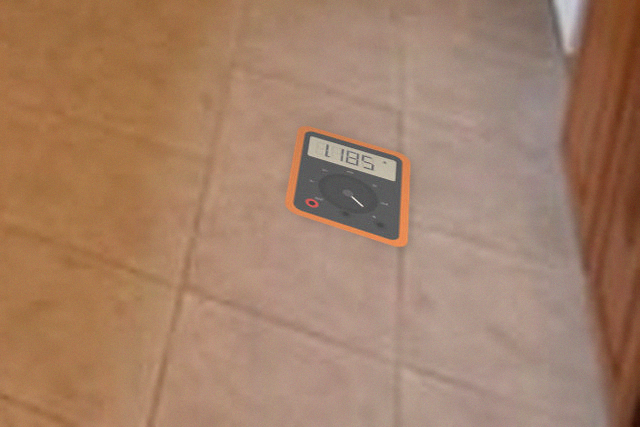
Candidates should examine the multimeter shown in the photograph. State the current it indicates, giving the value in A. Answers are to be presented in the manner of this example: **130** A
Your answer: **1.185** A
